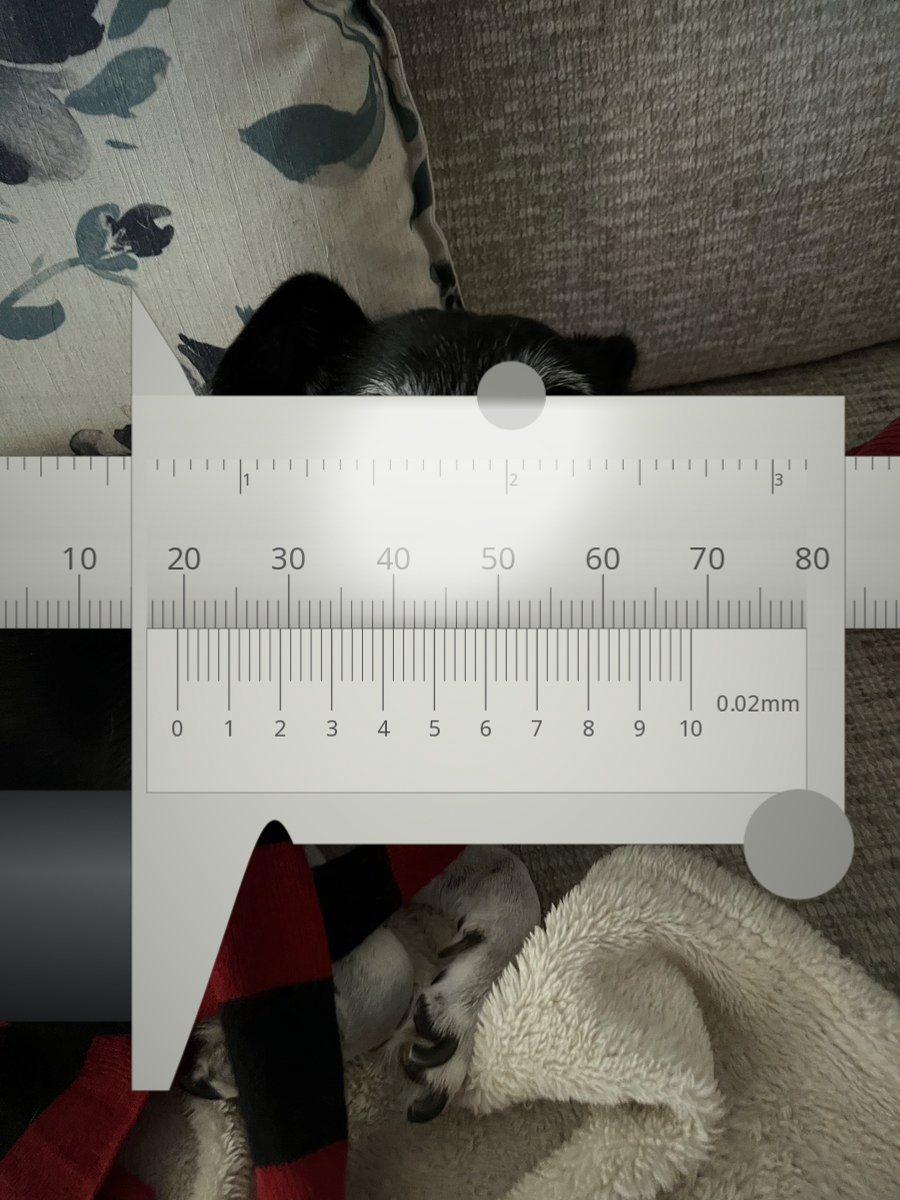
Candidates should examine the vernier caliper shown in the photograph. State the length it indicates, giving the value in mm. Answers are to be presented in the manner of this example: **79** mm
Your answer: **19.4** mm
